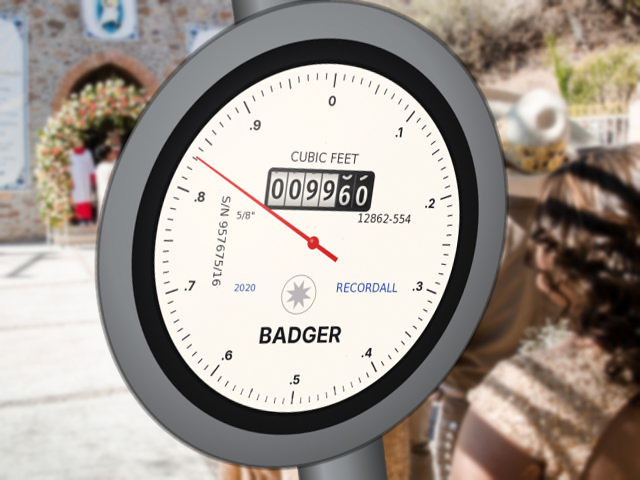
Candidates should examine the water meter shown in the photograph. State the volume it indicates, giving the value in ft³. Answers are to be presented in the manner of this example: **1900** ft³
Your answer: **9959.83** ft³
